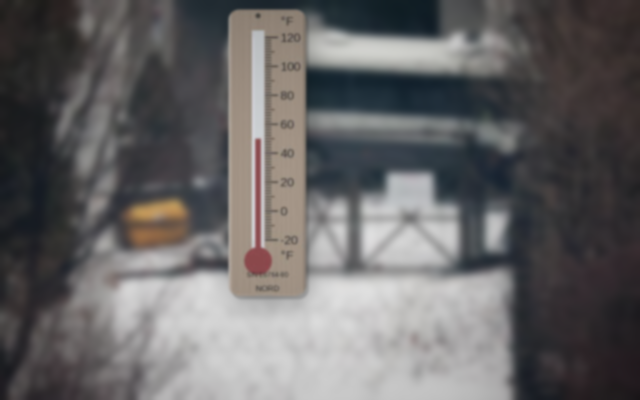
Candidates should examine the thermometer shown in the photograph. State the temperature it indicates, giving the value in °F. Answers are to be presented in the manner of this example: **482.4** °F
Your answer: **50** °F
